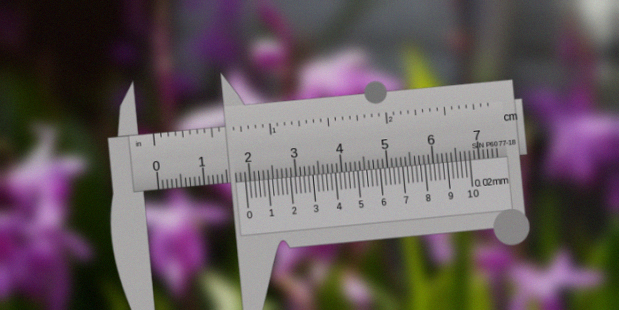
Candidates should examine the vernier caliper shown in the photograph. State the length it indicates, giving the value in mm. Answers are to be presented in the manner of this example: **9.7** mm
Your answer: **19.0** mm
